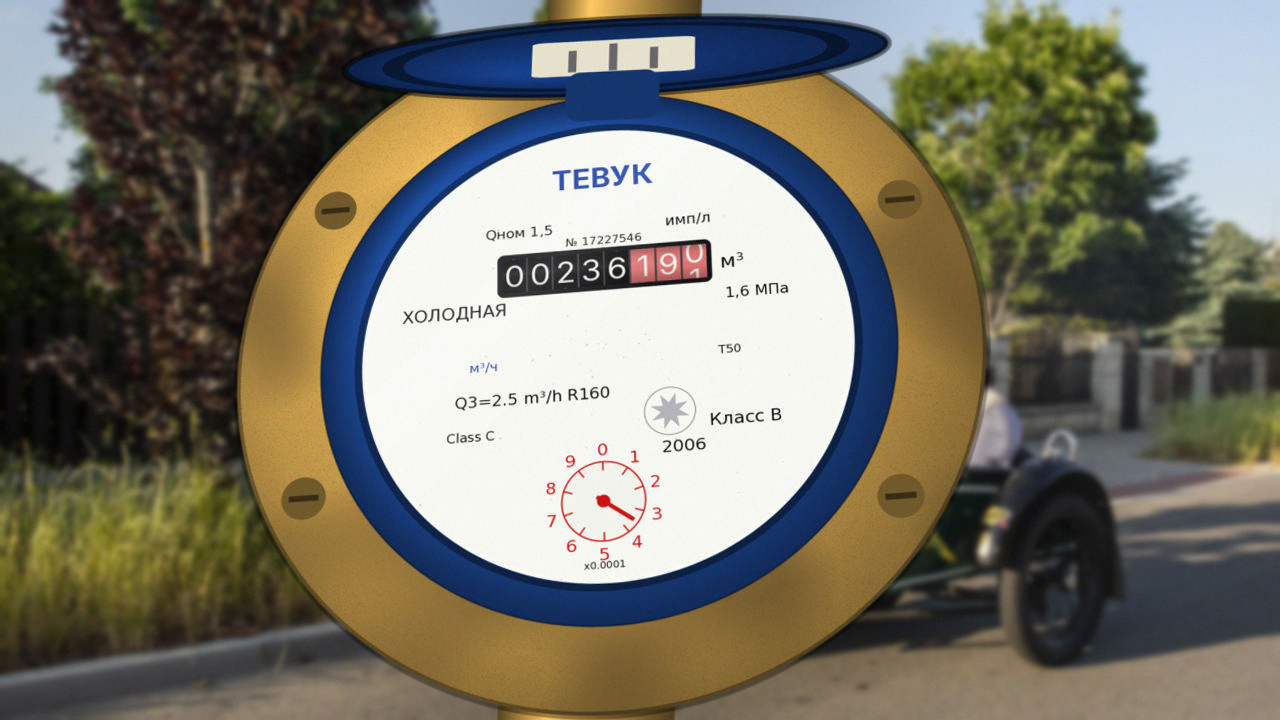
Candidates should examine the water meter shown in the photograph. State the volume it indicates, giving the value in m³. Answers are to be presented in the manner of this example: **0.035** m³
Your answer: **236.1903** m³
